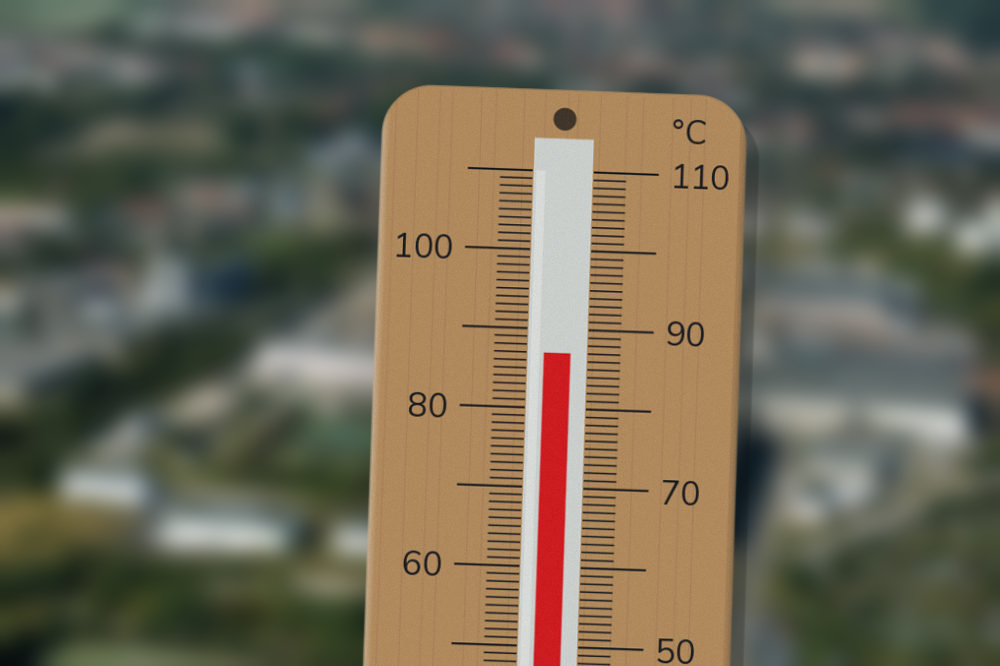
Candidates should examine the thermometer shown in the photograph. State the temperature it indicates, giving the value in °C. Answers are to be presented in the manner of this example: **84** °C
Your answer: **87** °C
